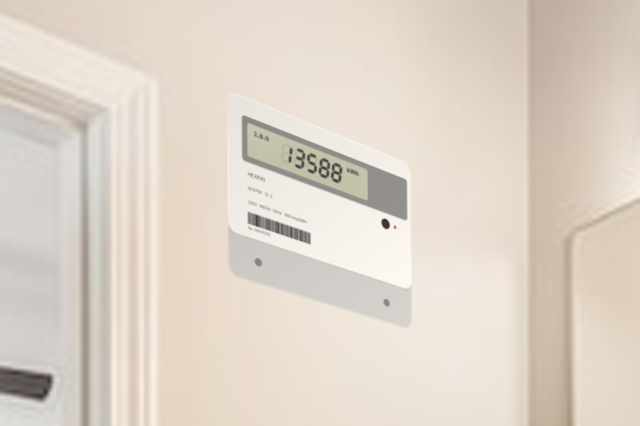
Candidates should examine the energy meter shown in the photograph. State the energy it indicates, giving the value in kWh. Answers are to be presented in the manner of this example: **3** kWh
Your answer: **13588** kWh
